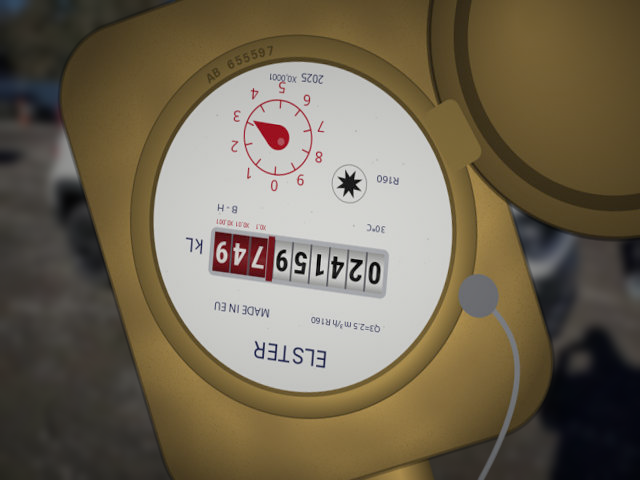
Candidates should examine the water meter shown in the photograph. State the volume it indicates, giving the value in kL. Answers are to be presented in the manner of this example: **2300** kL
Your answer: **24159.7493** kL
